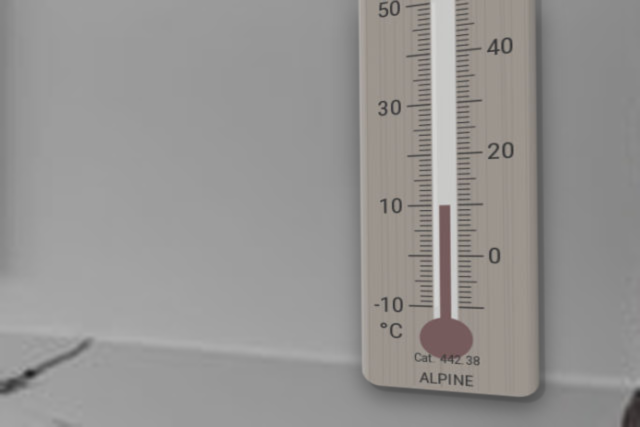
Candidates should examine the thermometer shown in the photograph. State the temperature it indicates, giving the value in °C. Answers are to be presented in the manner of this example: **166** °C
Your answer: **10** °C
